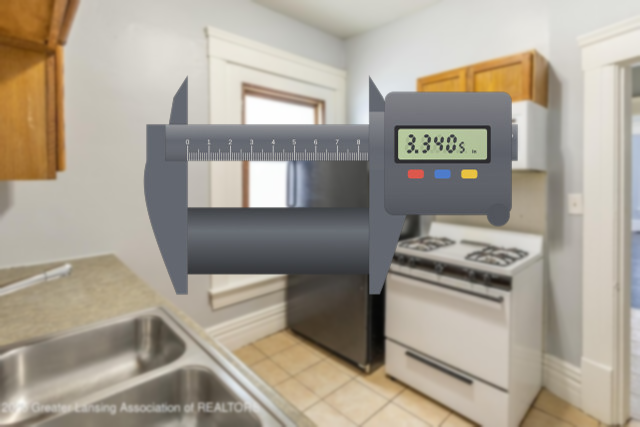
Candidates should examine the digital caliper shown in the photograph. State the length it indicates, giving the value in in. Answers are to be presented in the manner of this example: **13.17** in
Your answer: **3.3405** in
